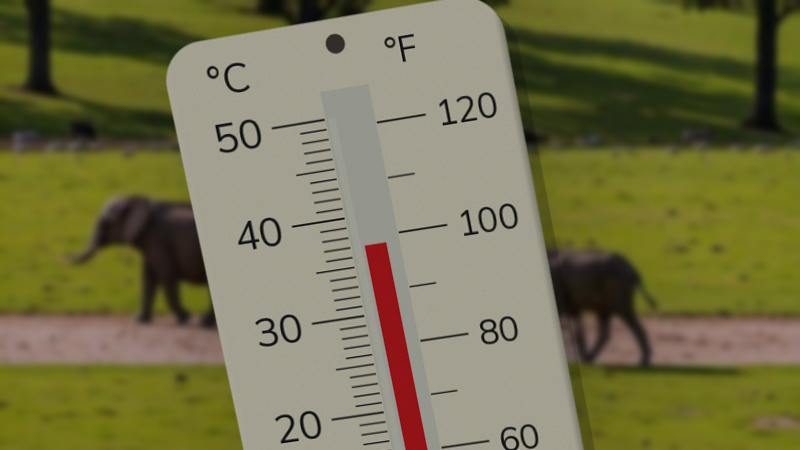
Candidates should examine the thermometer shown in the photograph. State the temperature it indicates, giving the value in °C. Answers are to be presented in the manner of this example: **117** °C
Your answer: **37** °C
